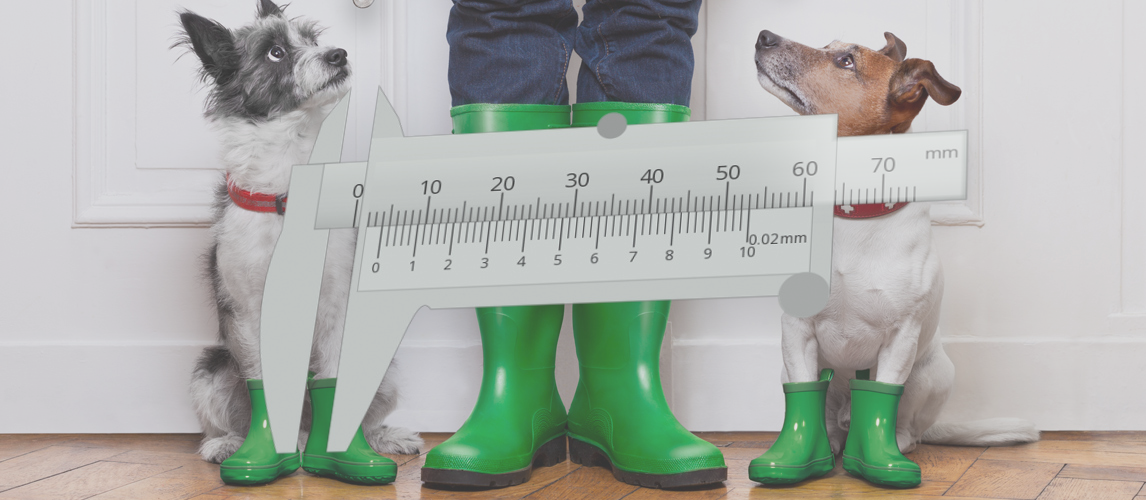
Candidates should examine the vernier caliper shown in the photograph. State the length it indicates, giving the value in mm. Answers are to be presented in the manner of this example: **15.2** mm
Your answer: **4.0** mm
